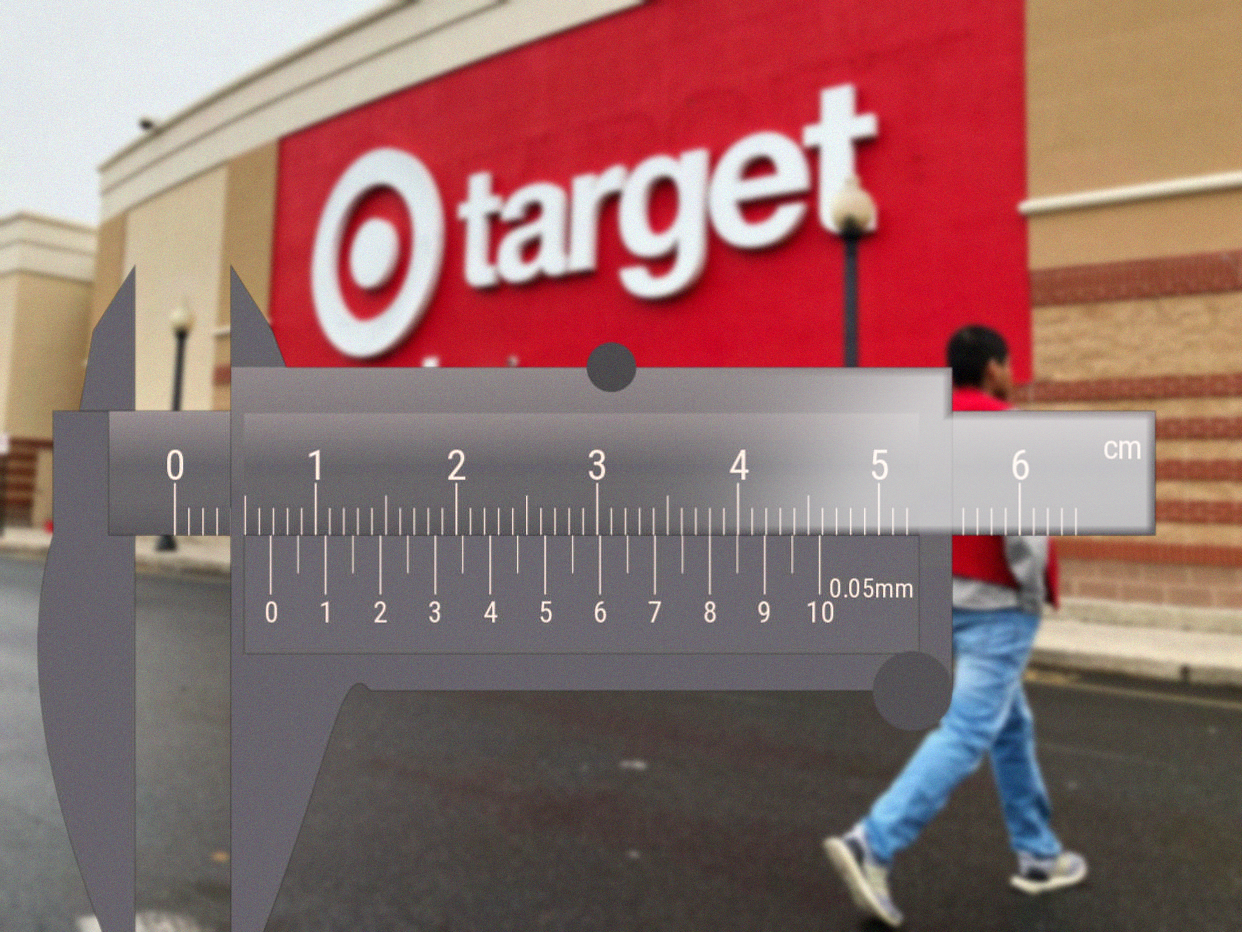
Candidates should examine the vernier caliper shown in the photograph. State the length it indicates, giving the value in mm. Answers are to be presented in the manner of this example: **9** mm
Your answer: **6.8** mm
